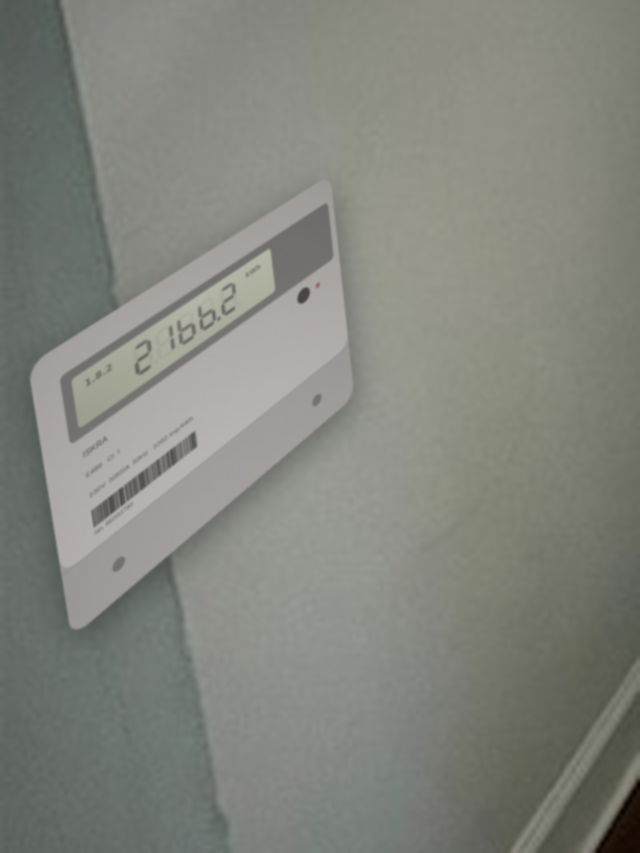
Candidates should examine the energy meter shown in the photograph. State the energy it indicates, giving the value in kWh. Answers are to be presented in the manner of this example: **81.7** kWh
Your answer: **2166.2** kWh
